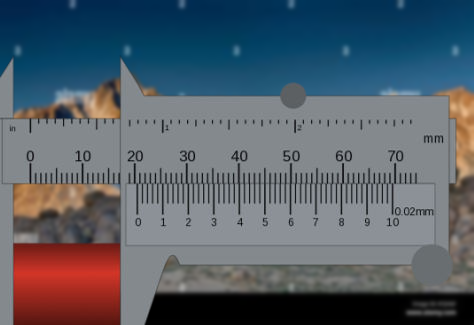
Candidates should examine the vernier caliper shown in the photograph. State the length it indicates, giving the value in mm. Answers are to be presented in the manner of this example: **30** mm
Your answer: **20.5** mm
